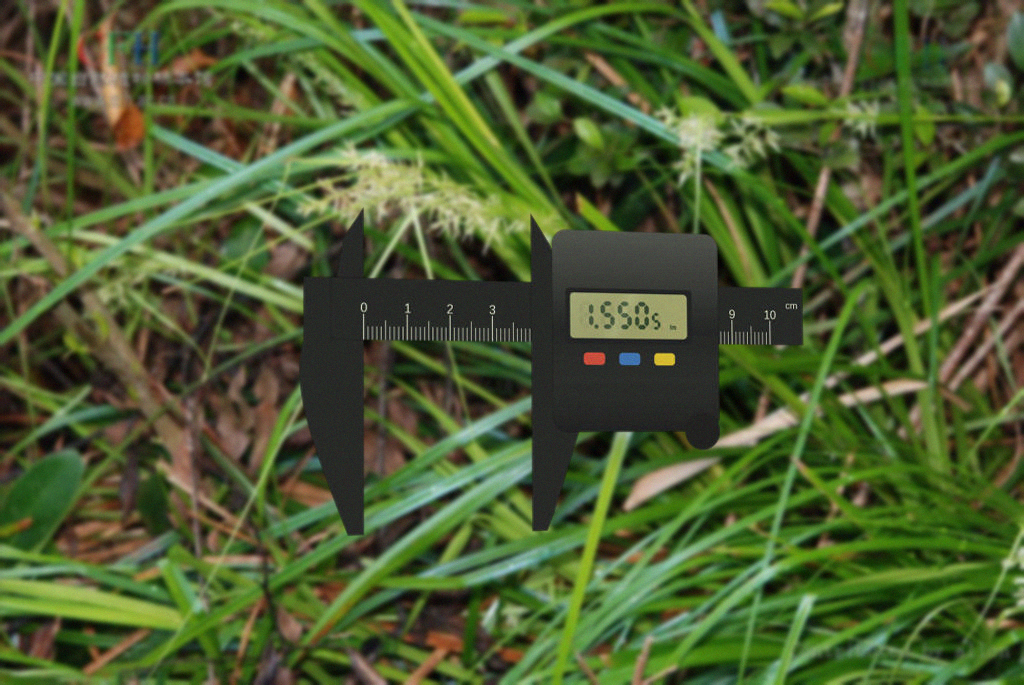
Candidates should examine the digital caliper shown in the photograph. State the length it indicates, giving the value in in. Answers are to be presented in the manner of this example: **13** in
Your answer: **1.5505** in
